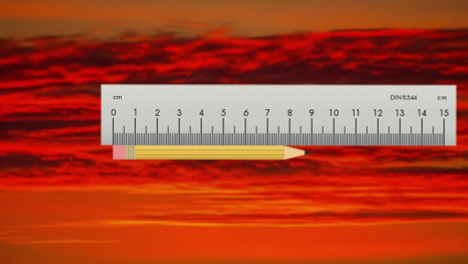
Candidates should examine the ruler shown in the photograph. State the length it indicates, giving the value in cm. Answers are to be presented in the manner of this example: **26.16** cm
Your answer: **9** cm
